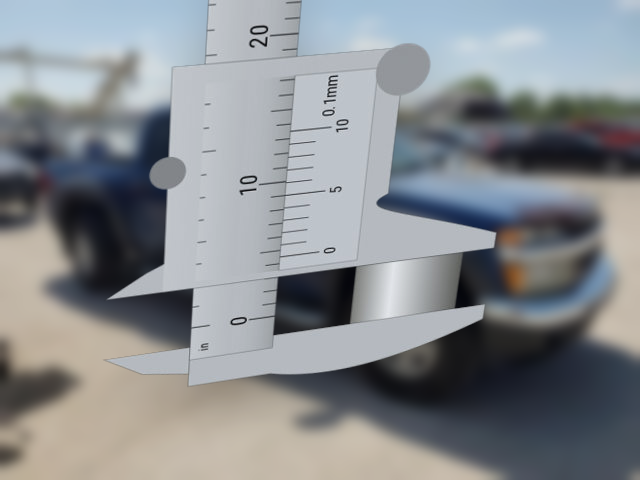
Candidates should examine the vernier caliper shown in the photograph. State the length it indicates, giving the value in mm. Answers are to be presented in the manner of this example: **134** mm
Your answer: **4.5** mm
